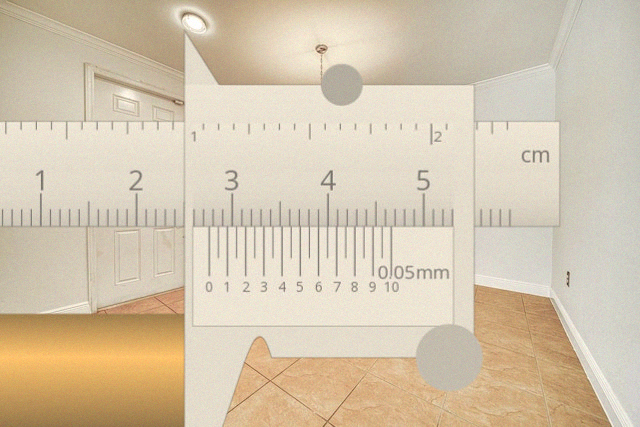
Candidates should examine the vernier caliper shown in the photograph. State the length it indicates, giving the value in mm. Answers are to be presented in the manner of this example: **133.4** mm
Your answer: **27.6** mm
